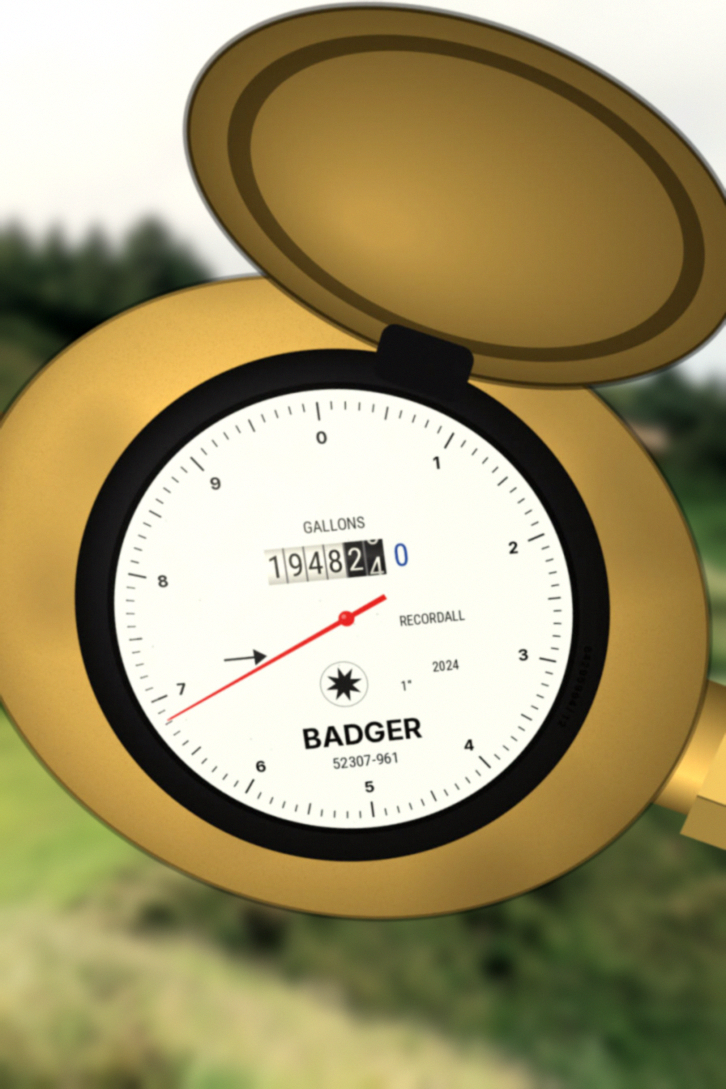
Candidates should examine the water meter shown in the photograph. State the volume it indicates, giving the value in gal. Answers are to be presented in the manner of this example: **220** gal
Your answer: **1948236.8** gal
